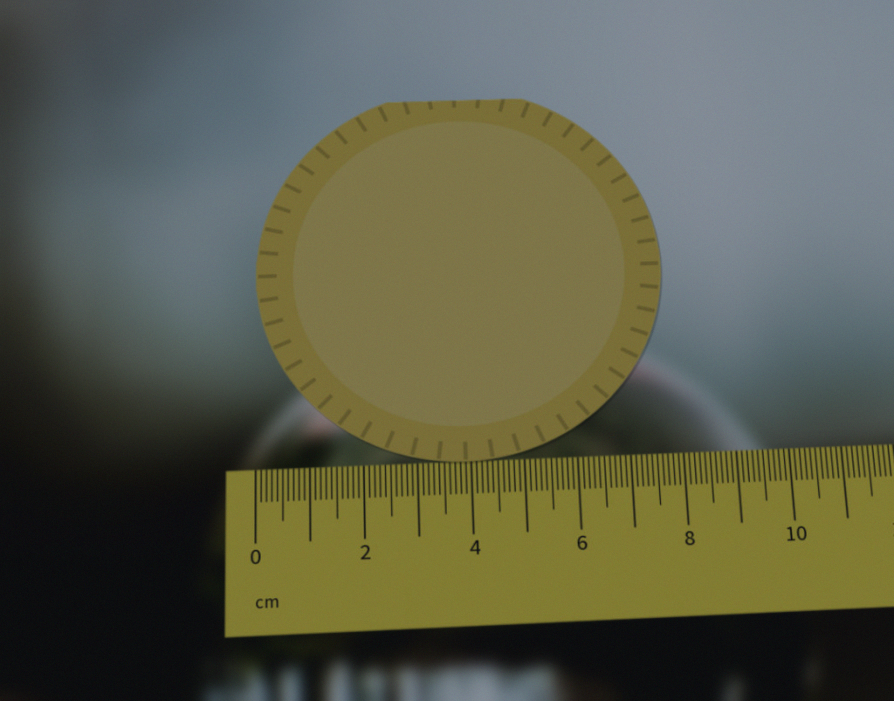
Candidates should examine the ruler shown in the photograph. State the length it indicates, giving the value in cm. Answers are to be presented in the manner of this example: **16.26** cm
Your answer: **7.8** cm
